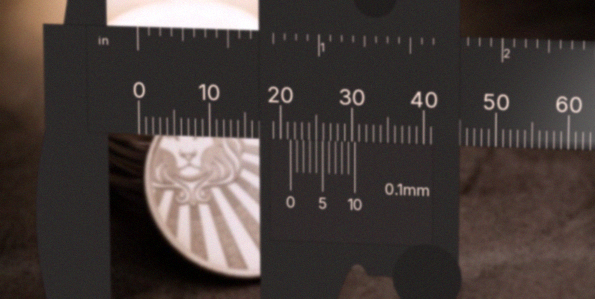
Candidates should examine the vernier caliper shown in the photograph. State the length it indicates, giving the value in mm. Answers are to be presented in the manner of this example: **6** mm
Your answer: **21.4** mm
